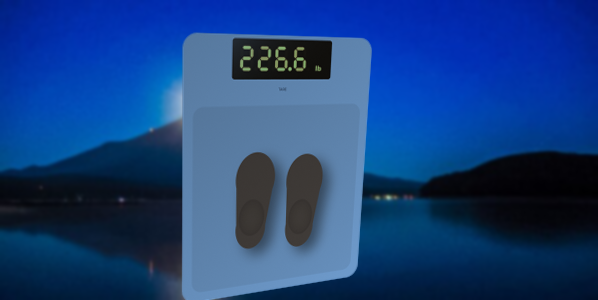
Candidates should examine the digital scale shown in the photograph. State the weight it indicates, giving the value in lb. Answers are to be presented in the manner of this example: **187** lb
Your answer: **226.6** lb
